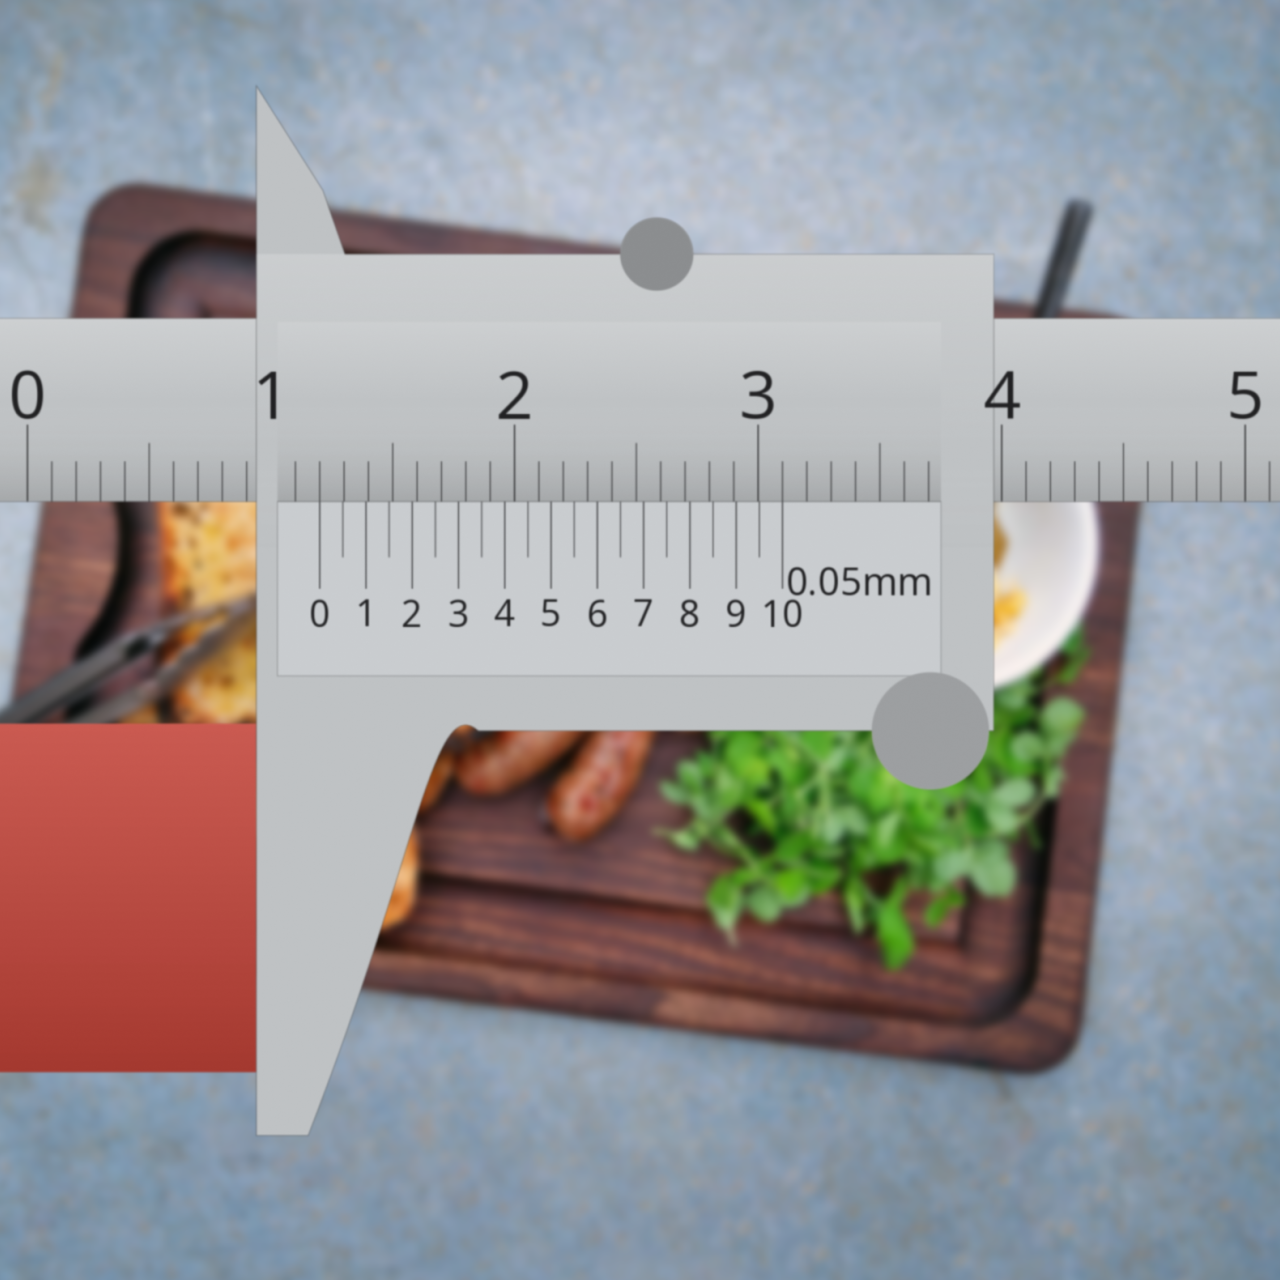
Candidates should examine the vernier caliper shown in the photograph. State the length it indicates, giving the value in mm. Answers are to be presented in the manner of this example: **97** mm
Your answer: **12.0** mm
